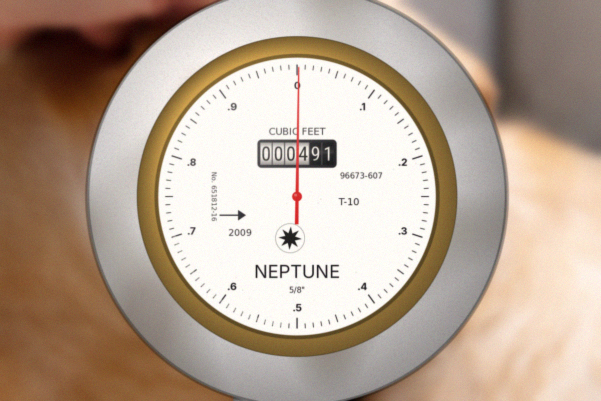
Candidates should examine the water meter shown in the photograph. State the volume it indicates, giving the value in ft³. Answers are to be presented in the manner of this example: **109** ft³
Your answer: **491.00** ft³
